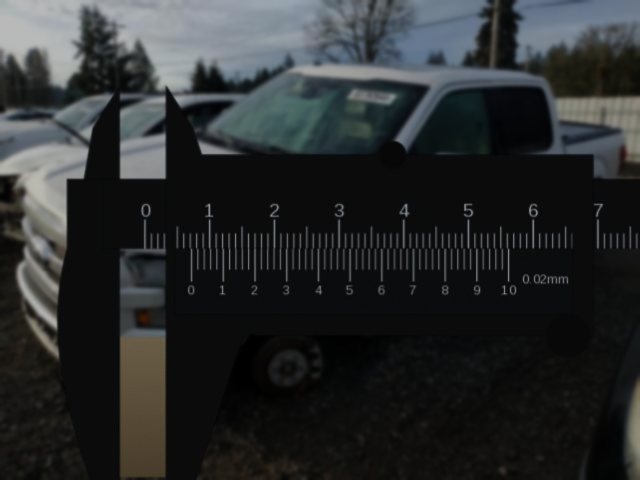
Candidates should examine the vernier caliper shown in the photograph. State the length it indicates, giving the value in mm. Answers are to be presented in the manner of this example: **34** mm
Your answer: **7.2** mm
